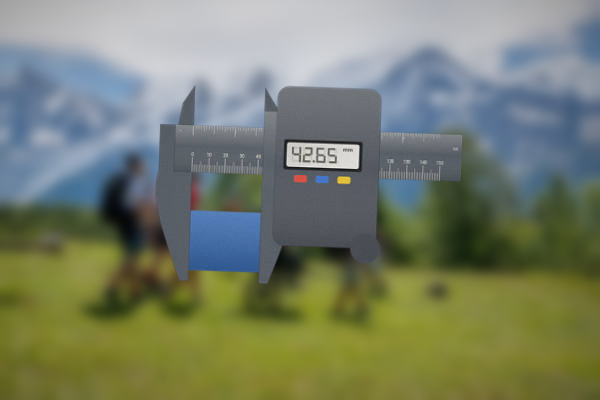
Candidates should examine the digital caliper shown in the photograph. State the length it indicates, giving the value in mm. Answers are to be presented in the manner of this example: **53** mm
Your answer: **42.65** mm
